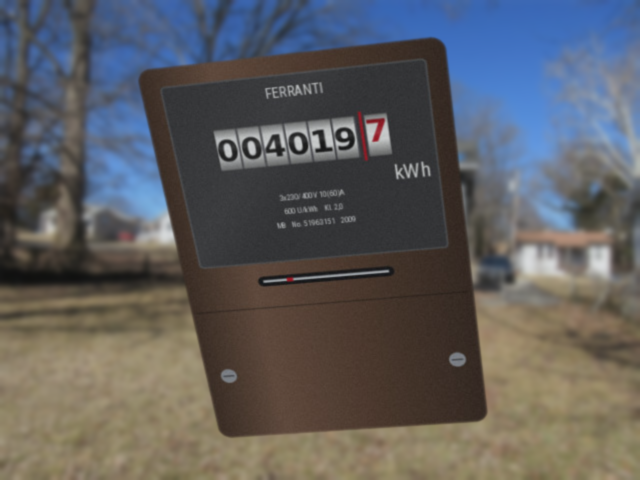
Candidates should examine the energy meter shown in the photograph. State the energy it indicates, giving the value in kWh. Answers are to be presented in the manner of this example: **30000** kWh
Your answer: **4019.7** kWh
